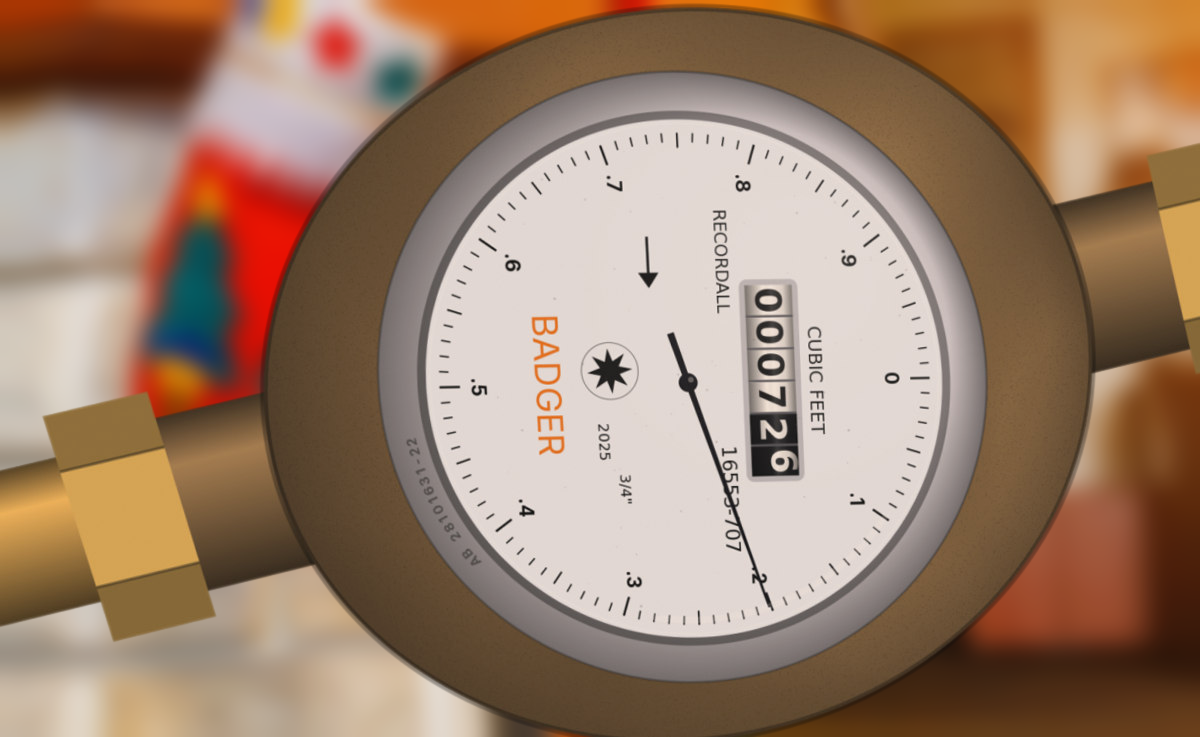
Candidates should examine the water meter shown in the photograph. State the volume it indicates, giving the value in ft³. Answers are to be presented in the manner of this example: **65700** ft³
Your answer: **726.20** ft³
